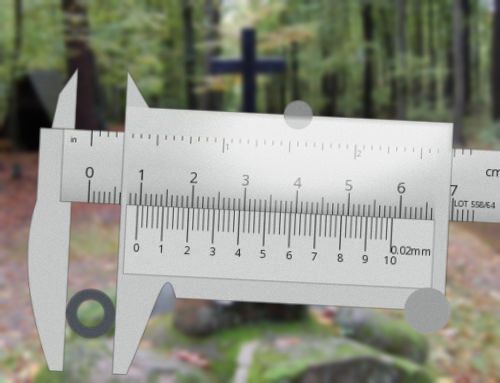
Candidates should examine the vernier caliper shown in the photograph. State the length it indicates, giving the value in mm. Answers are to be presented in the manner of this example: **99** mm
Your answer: **9.5** mm
